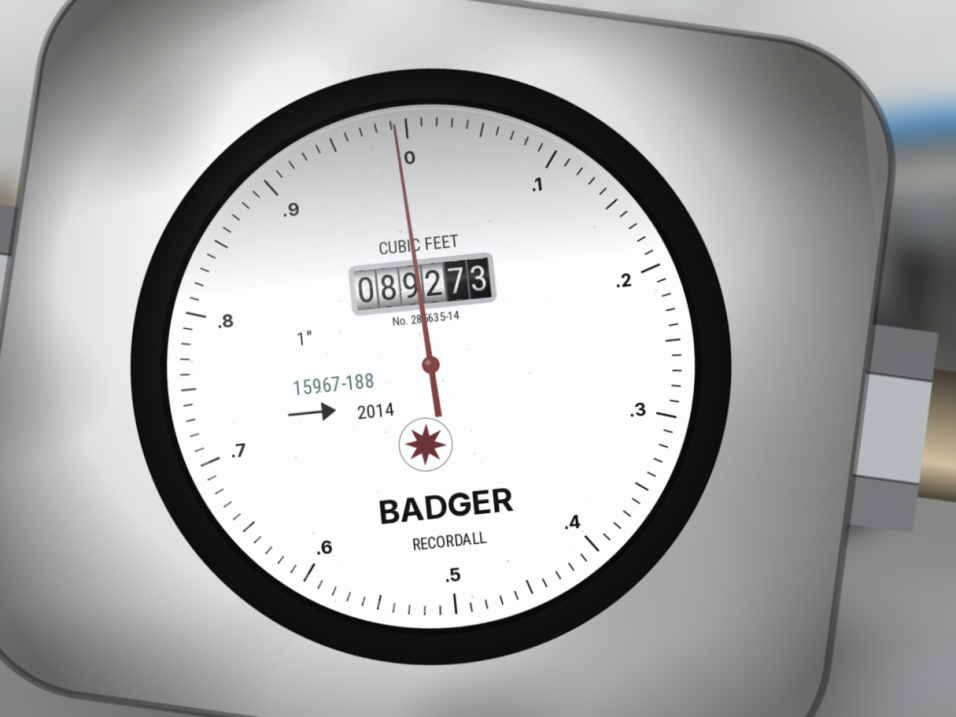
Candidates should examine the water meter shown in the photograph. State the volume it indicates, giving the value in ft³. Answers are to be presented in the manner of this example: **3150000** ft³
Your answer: **89272.99** ft³
